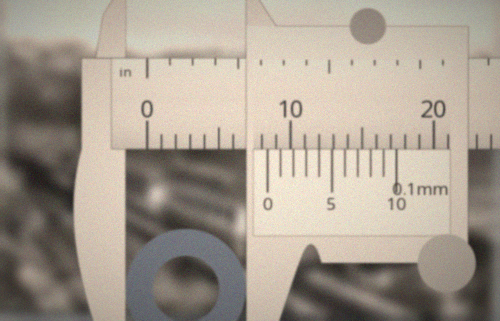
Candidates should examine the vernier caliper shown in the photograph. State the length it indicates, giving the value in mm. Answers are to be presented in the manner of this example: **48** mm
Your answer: **8.4** mm
